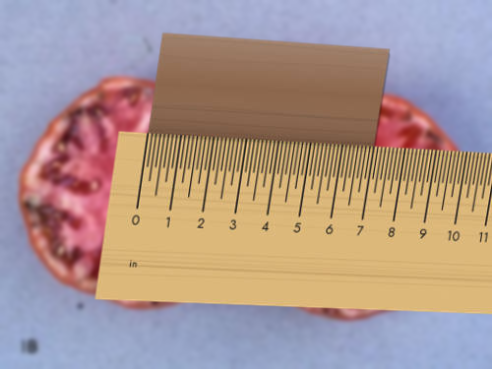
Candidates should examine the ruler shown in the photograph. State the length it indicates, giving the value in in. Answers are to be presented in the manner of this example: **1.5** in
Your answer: **7** in
